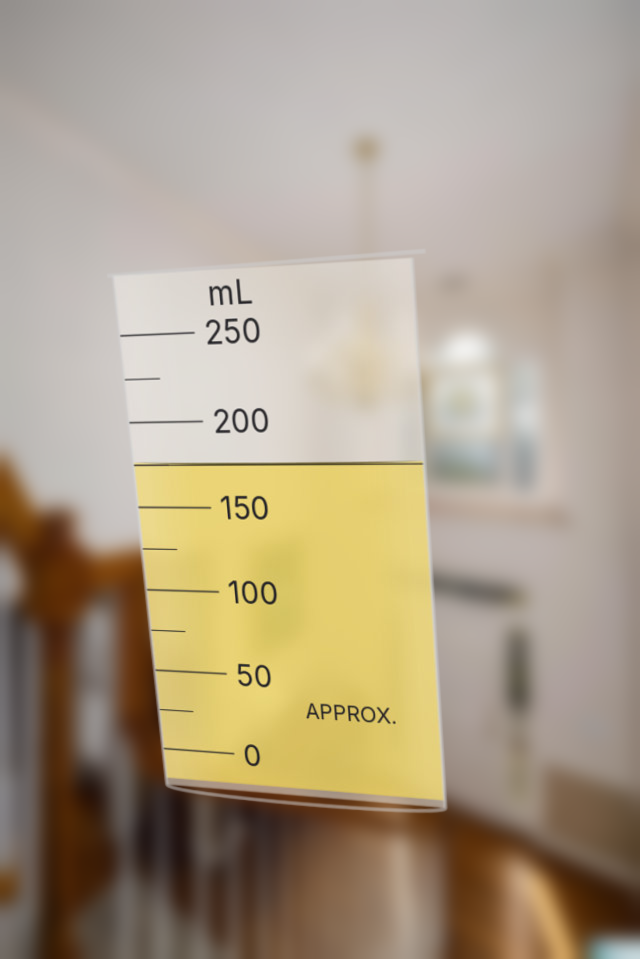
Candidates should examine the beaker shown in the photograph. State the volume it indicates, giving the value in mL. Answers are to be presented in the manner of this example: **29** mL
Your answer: **175** mL
